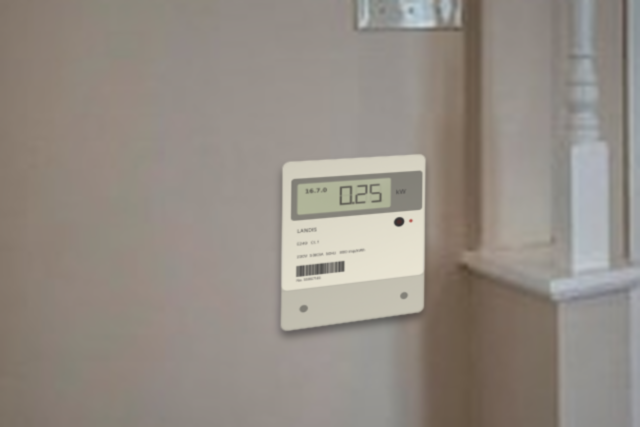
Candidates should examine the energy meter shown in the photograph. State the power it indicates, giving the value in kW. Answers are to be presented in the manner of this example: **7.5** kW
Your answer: **0.25** kW
